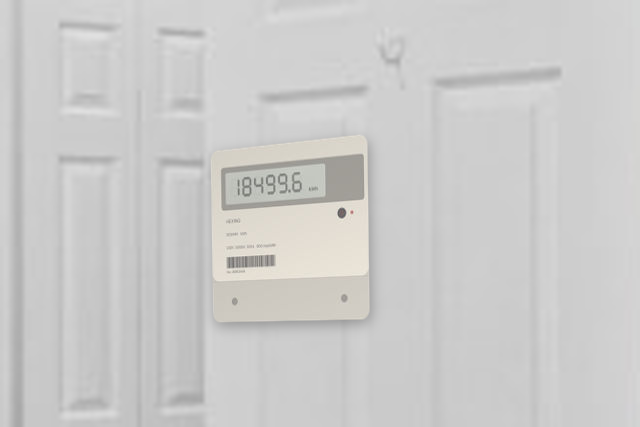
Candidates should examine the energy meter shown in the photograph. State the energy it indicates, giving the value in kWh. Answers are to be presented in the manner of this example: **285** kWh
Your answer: **18499.6** kWh
